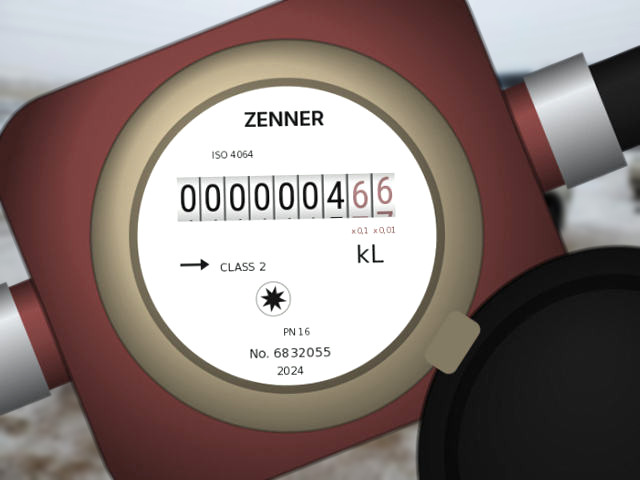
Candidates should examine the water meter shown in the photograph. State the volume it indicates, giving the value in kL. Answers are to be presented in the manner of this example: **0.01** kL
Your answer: **4.66** kL
